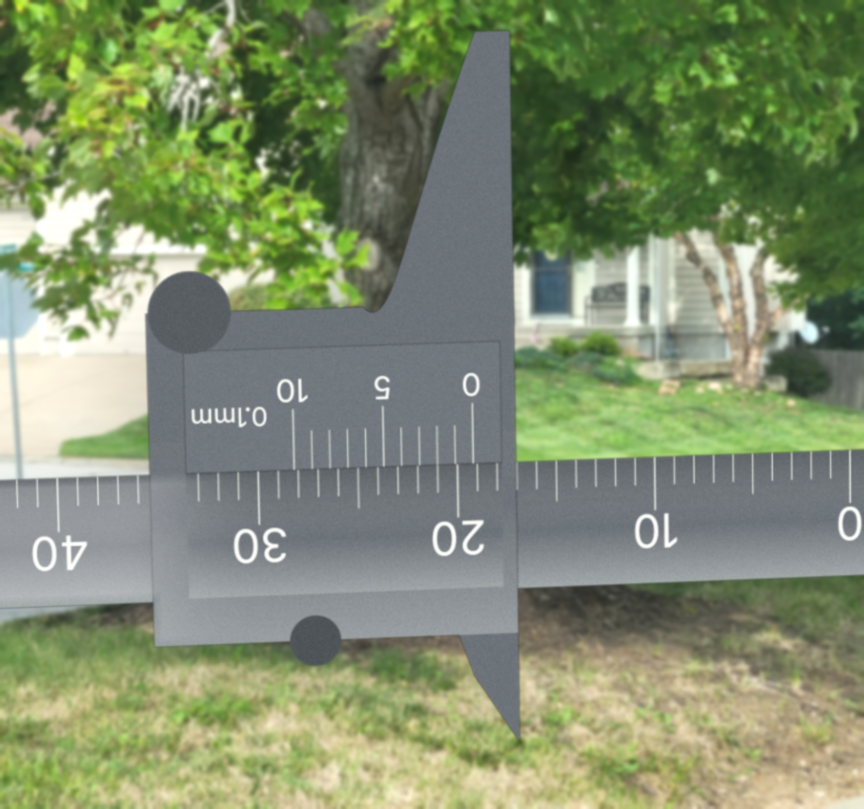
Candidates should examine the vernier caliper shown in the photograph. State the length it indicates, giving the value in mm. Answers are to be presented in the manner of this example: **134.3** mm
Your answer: **19.2** mm
